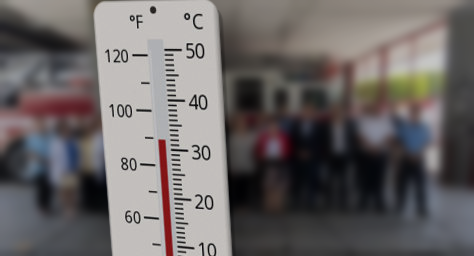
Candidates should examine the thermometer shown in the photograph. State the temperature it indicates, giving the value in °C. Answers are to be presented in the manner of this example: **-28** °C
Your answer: **32** °C
